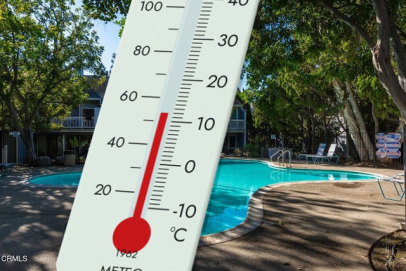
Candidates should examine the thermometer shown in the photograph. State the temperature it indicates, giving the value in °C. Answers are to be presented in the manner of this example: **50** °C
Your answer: **12** °C
